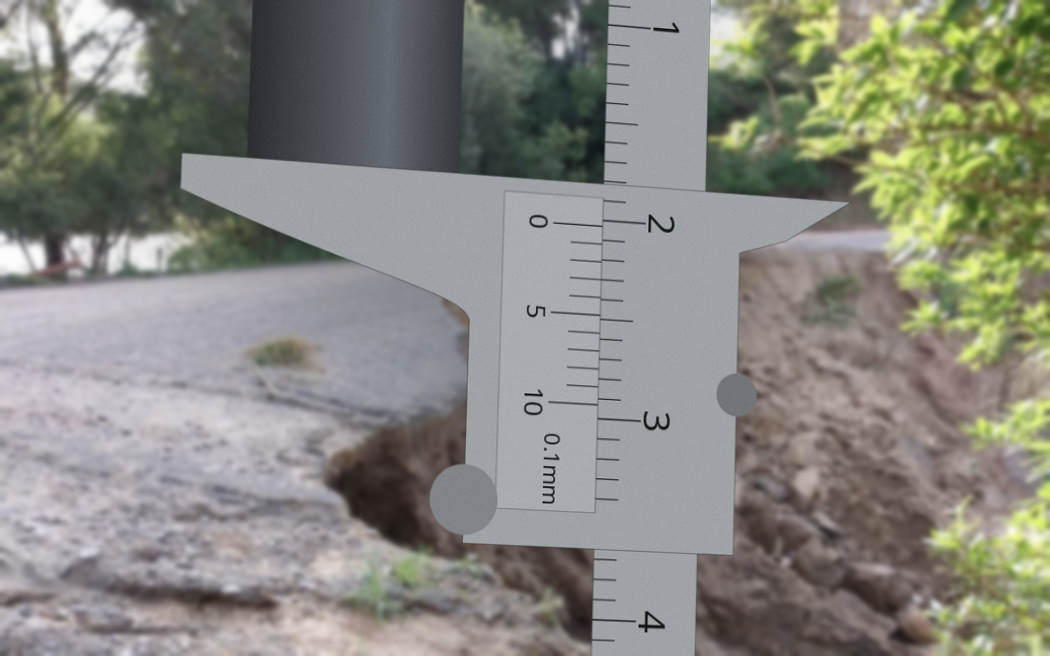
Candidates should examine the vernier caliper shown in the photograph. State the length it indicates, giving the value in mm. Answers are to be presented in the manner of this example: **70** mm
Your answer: **20.3** mm
